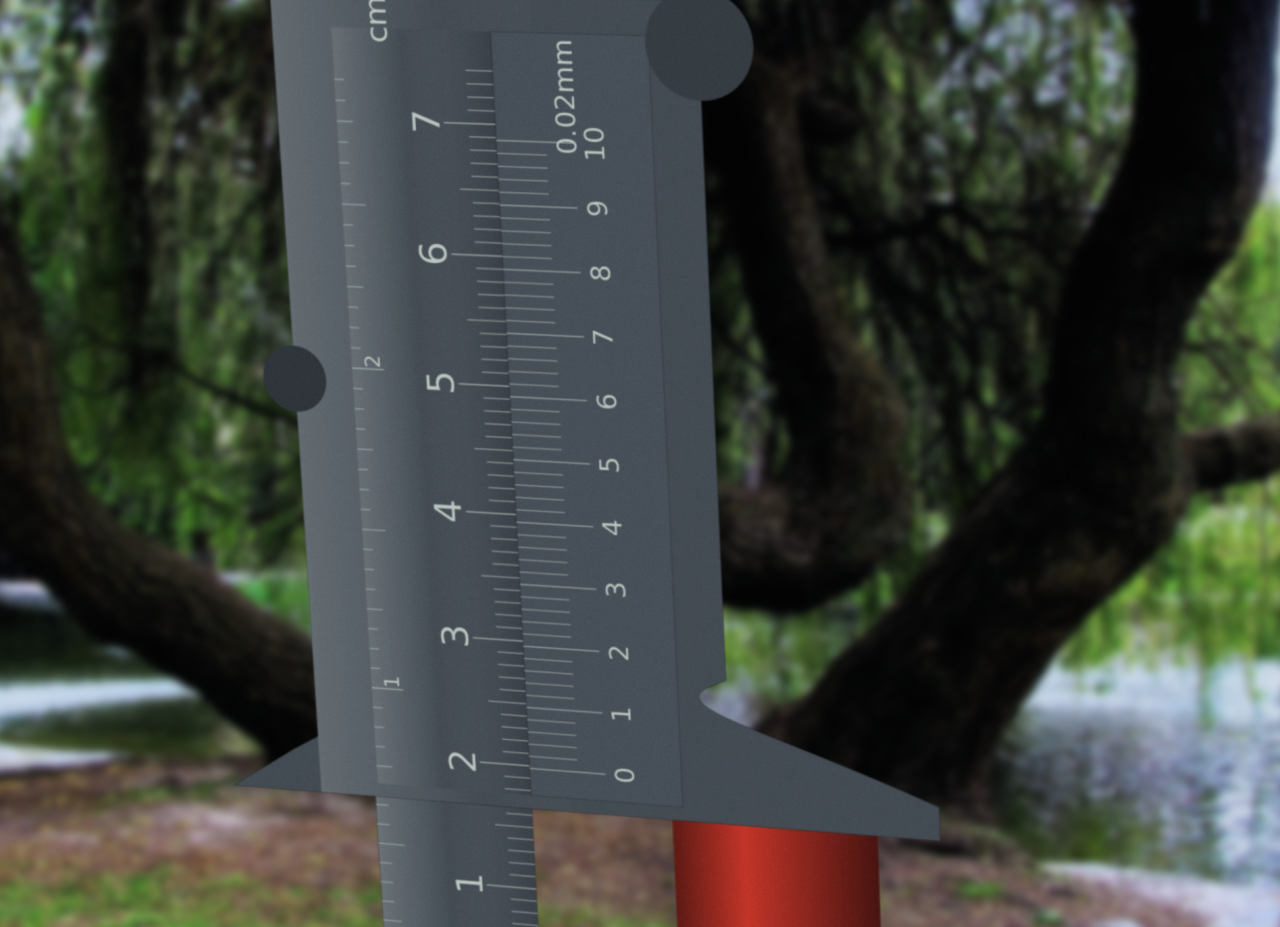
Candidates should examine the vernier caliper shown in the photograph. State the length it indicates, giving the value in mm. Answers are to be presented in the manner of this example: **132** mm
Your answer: **19.8** mm
